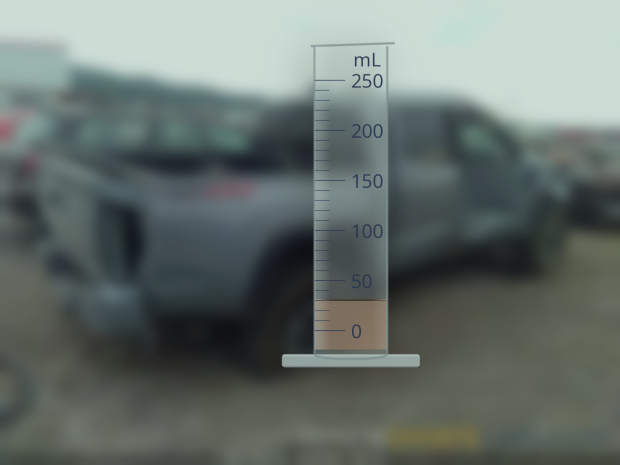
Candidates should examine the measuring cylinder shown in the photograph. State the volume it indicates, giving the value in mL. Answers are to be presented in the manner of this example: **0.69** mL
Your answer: **30** mL
